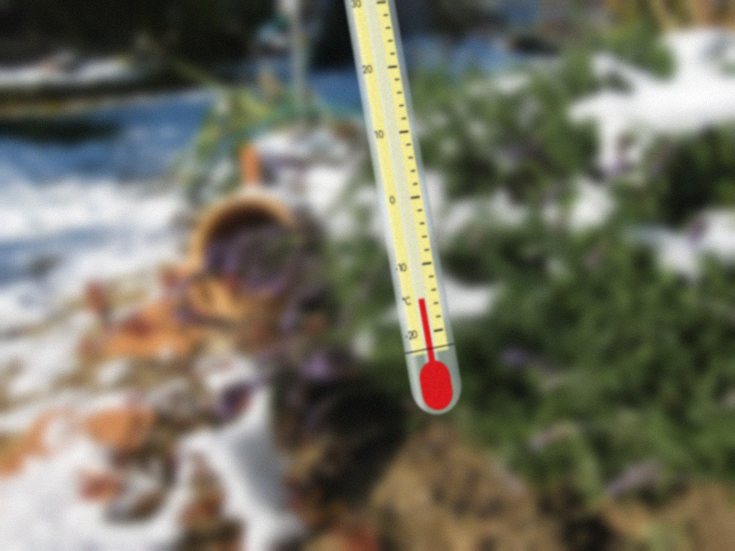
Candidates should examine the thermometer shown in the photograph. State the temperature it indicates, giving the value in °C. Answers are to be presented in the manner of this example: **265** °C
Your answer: **-15** °C
